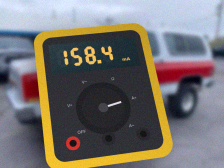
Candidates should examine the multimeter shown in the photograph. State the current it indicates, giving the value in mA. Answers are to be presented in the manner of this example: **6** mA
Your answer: **158.4** mA
